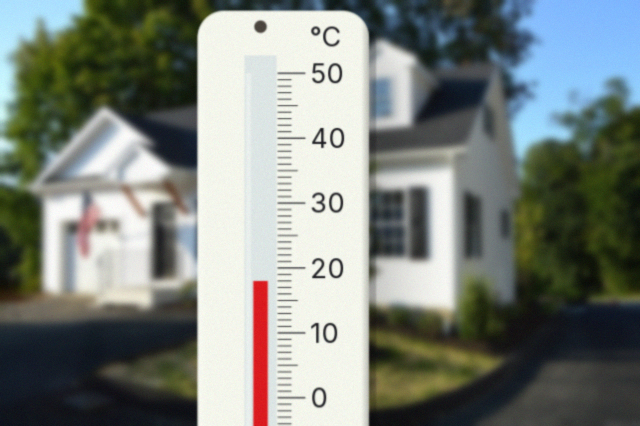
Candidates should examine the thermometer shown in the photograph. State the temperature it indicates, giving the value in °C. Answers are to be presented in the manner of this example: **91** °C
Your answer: **18** °C
